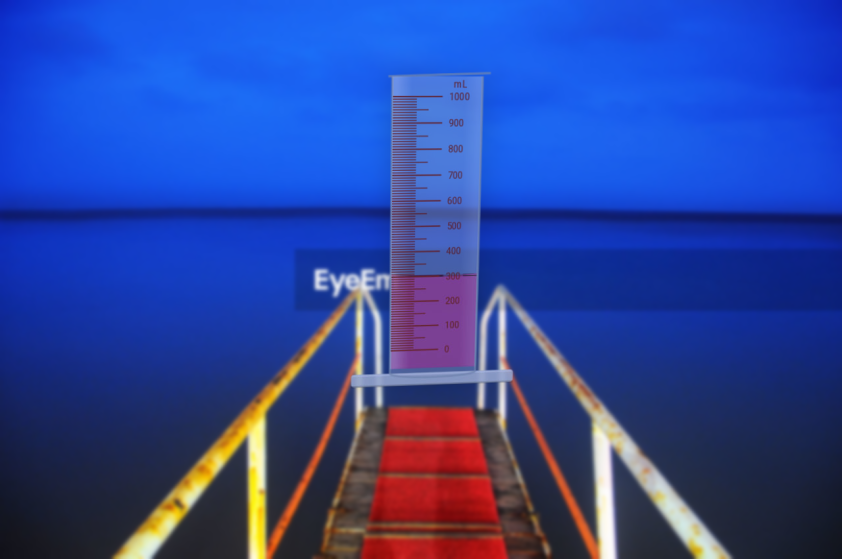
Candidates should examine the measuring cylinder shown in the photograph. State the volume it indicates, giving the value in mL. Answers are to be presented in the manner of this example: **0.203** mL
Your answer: **300** mL
